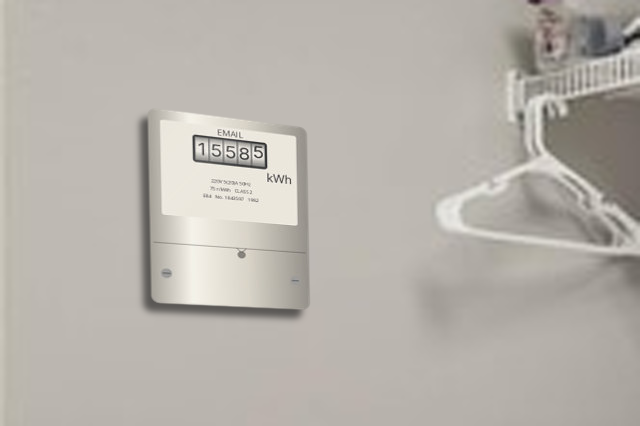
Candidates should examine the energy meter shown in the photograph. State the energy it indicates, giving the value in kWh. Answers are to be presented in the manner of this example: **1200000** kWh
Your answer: **15585** kWh
